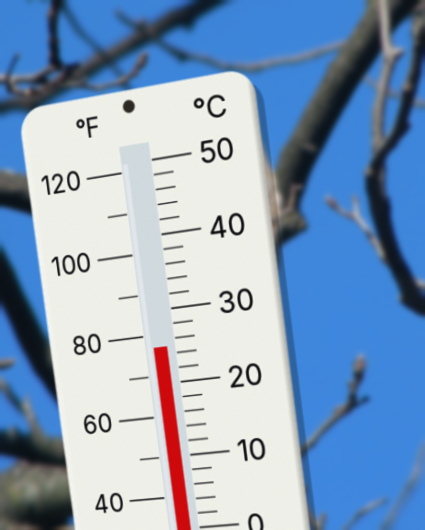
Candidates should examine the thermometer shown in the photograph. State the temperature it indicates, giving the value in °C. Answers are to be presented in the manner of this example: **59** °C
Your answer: **25** °C
